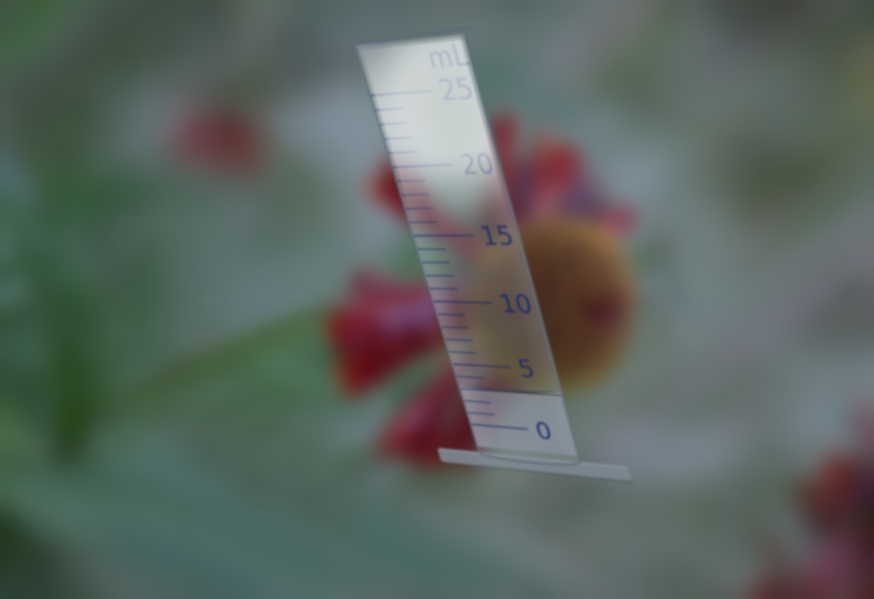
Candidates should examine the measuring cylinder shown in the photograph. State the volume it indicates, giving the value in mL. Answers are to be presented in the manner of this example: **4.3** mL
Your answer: **3** mL
